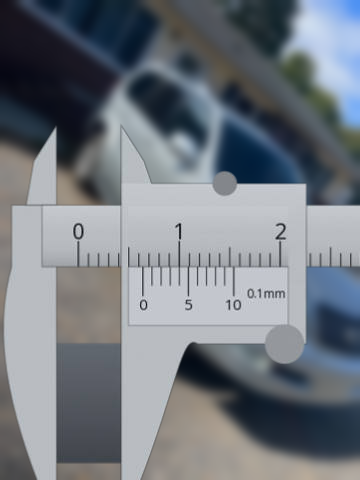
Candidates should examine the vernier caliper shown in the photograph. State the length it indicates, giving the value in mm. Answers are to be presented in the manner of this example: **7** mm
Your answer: **6.4** mm
